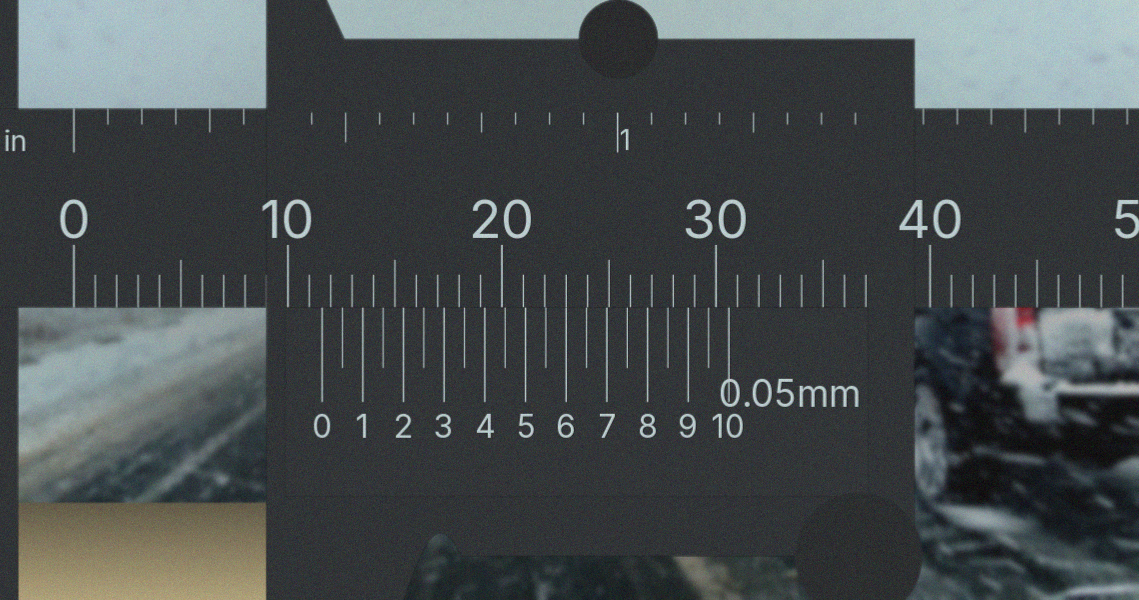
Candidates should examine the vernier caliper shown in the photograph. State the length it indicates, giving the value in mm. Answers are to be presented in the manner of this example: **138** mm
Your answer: **11.6** mm
